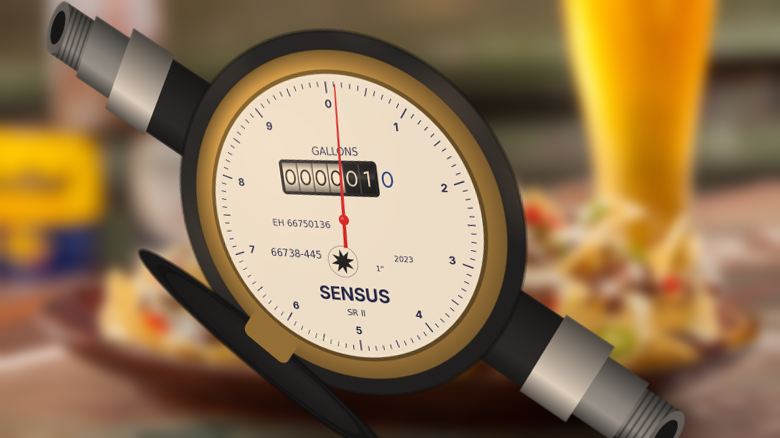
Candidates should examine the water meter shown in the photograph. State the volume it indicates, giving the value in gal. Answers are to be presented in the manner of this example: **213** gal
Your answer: **10.1** gal
